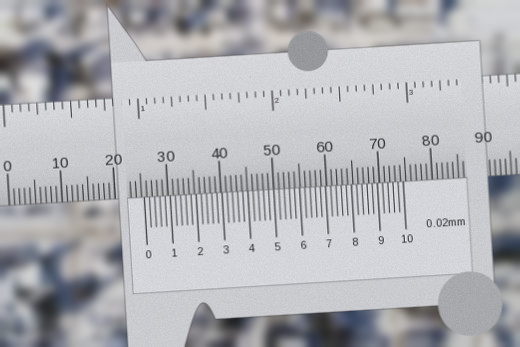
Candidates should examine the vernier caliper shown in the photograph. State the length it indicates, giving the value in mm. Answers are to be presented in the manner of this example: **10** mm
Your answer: **25.5** mm
